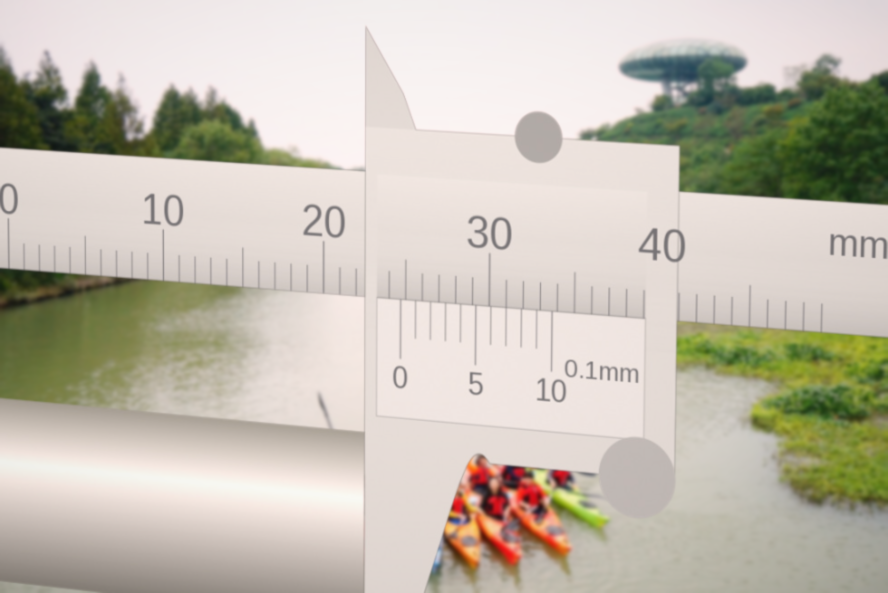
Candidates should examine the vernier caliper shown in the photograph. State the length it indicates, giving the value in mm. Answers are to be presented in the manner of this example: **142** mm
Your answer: **24.7** mm
